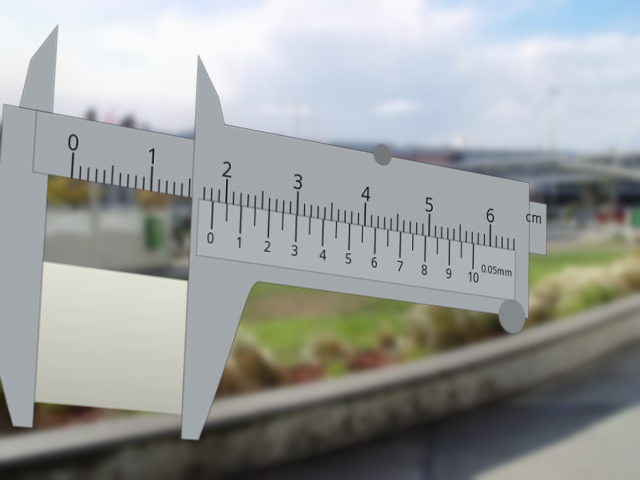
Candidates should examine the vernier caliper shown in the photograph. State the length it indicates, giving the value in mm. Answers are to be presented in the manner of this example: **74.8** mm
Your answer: **18.2** mm
